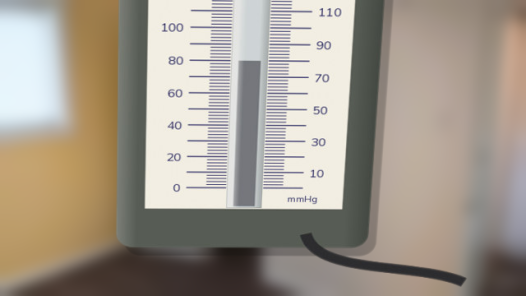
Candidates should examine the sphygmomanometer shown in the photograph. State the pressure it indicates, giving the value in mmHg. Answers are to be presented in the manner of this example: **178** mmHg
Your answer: **80** mmHg
